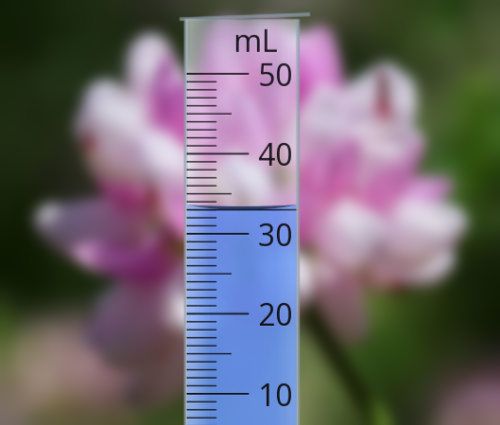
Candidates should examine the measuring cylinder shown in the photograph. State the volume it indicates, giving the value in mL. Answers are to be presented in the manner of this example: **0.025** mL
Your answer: **33** mL
